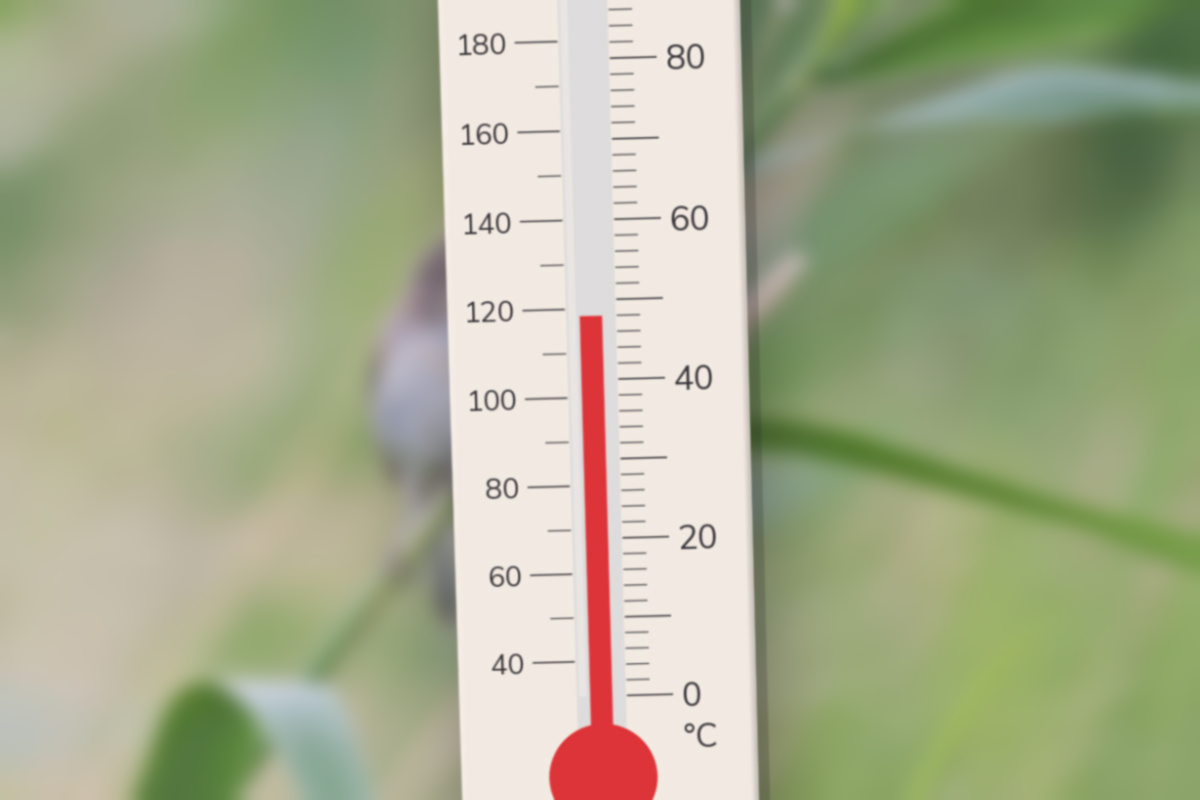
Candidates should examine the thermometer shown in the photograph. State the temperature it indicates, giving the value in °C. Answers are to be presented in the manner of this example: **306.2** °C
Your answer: **48** °C
